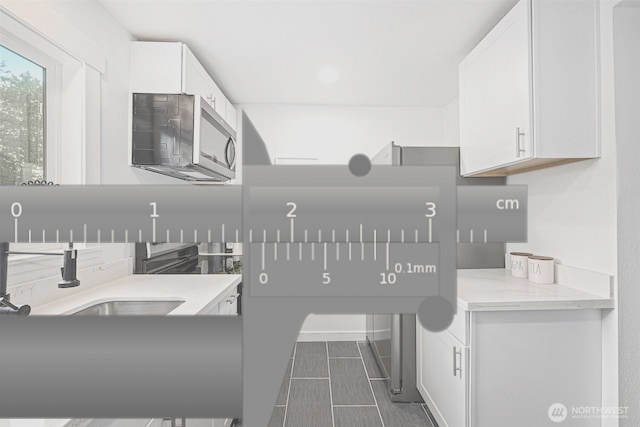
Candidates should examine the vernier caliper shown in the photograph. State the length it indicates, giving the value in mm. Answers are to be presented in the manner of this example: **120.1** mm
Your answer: **17.9** mm
